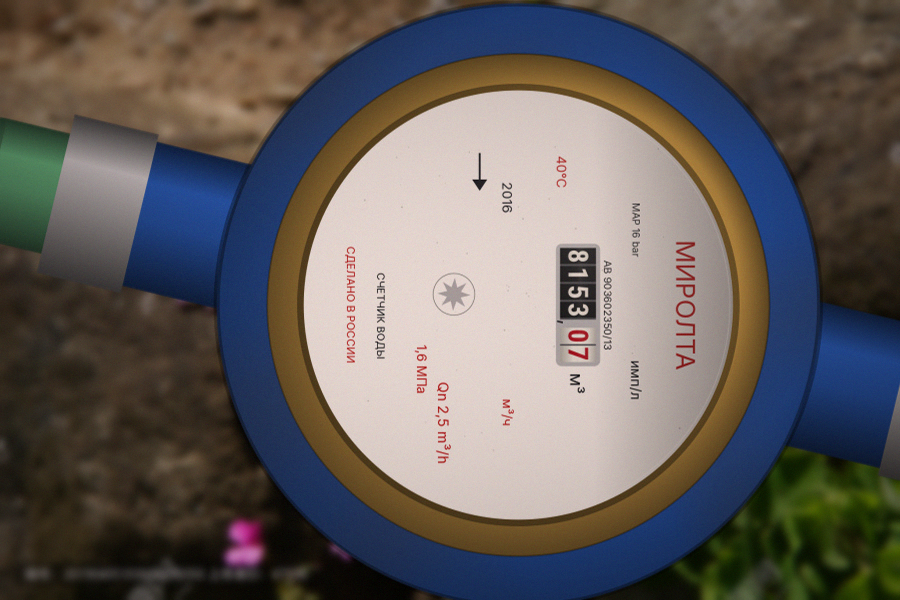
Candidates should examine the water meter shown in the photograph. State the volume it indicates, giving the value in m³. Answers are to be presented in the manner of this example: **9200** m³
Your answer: **8153.07** m³
